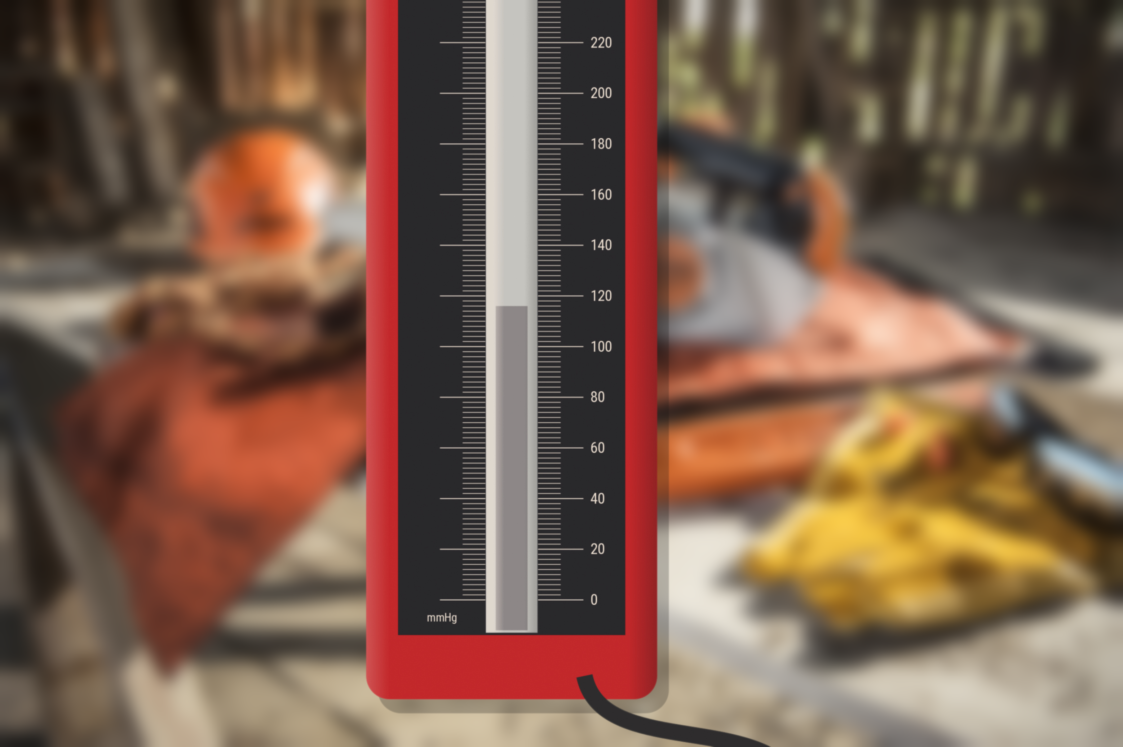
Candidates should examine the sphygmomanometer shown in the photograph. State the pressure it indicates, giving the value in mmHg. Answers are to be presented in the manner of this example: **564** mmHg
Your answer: **116** mmHg
